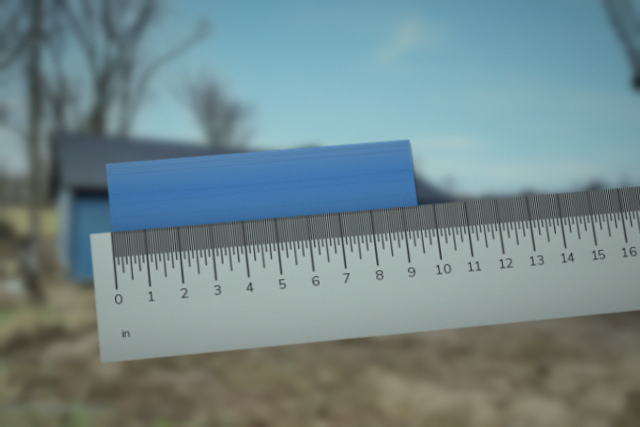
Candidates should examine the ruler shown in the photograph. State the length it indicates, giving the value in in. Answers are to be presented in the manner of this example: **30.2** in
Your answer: **9.5** in
